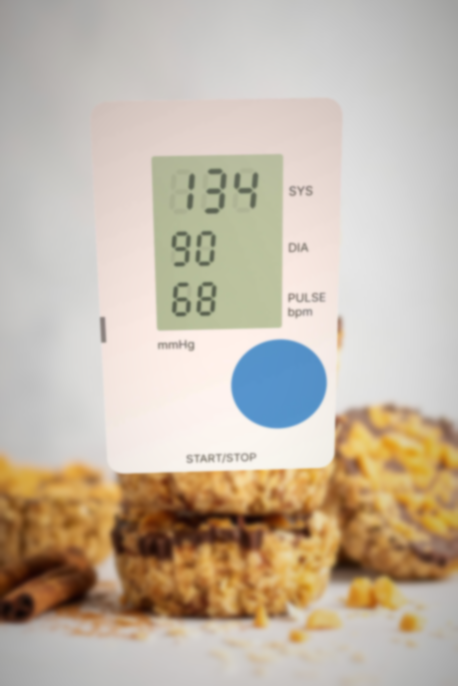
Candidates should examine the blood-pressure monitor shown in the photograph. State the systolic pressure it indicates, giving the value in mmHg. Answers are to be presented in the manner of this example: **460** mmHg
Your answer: **134** mmHg
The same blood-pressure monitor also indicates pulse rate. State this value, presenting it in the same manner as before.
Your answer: **68** bpm
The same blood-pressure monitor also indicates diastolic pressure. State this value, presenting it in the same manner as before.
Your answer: **90** mmHg
